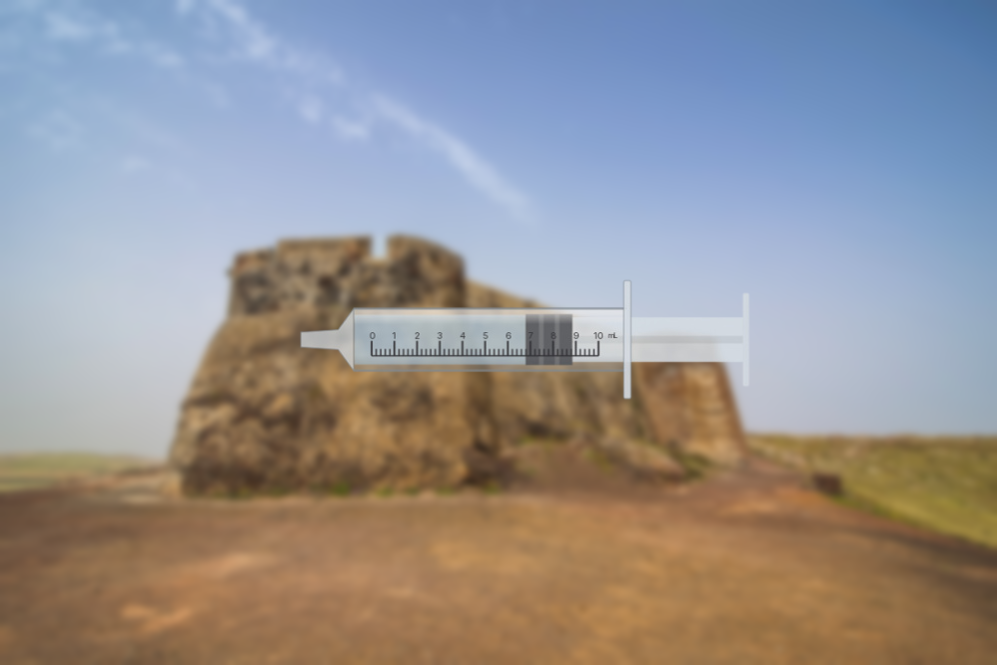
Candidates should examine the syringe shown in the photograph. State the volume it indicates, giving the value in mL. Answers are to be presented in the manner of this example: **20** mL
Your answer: **6.8** mL
